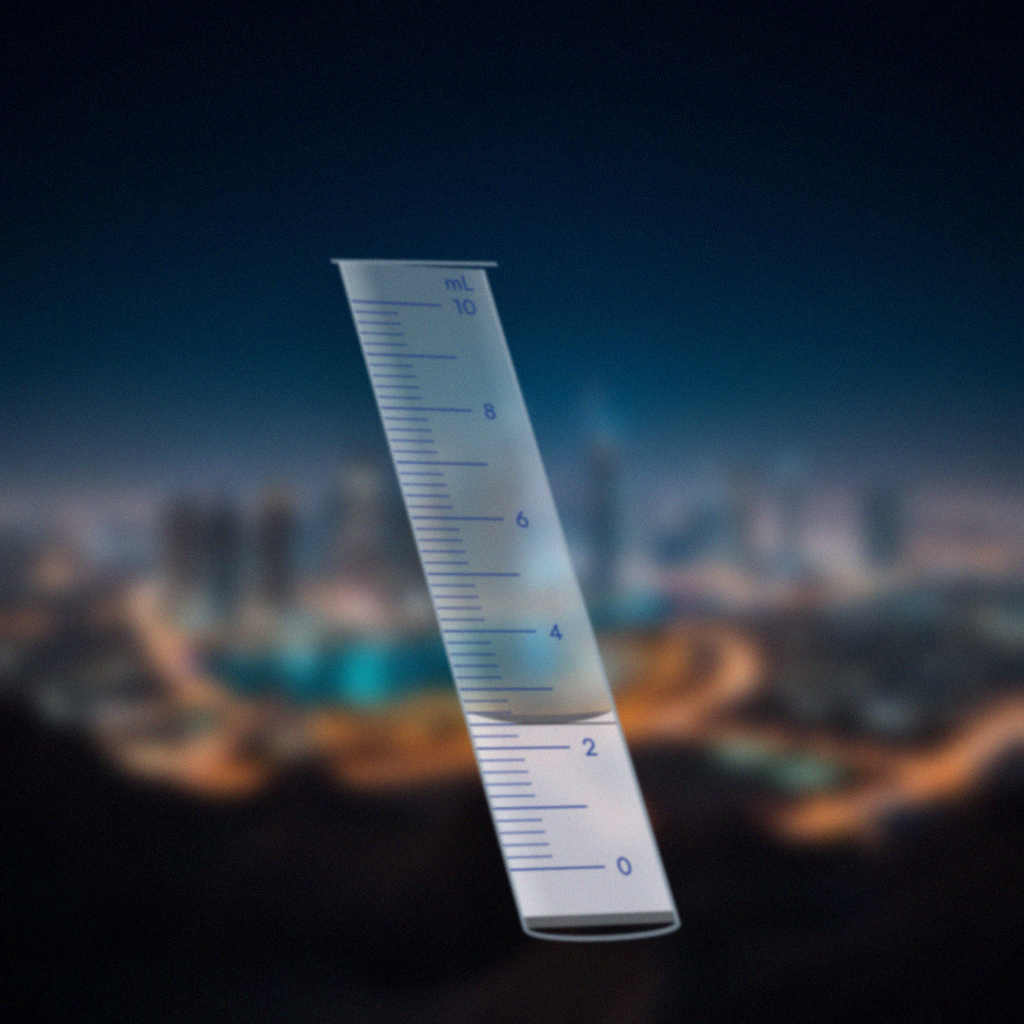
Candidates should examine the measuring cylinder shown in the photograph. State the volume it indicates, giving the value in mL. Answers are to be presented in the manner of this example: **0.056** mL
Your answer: **2.4** mL
